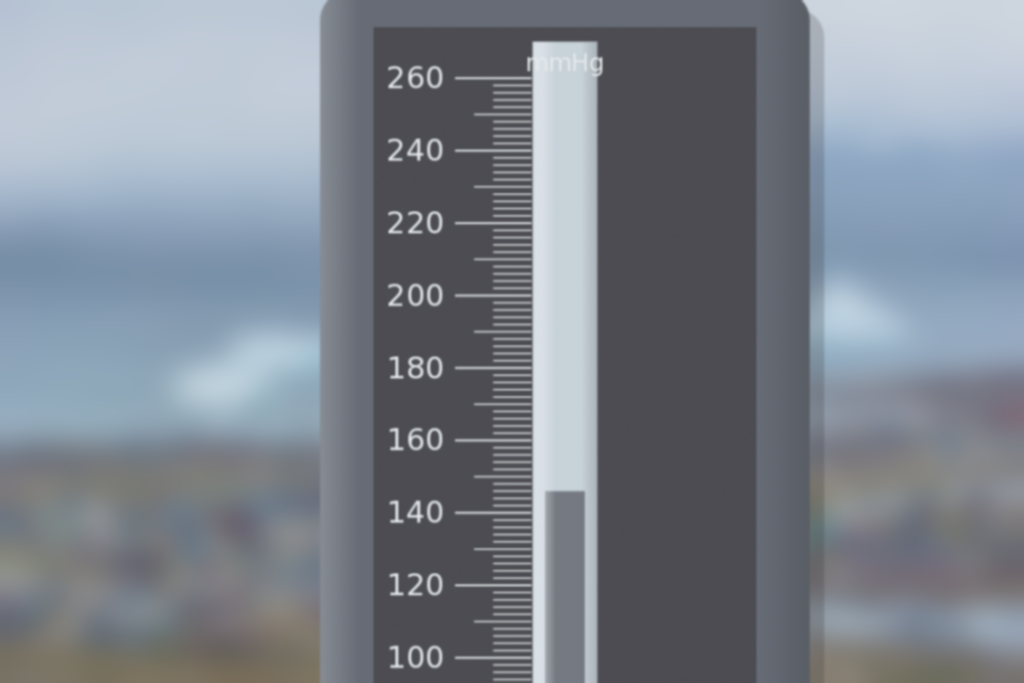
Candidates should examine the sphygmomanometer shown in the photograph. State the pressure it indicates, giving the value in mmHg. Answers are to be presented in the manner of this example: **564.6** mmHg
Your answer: **146** mmHg
